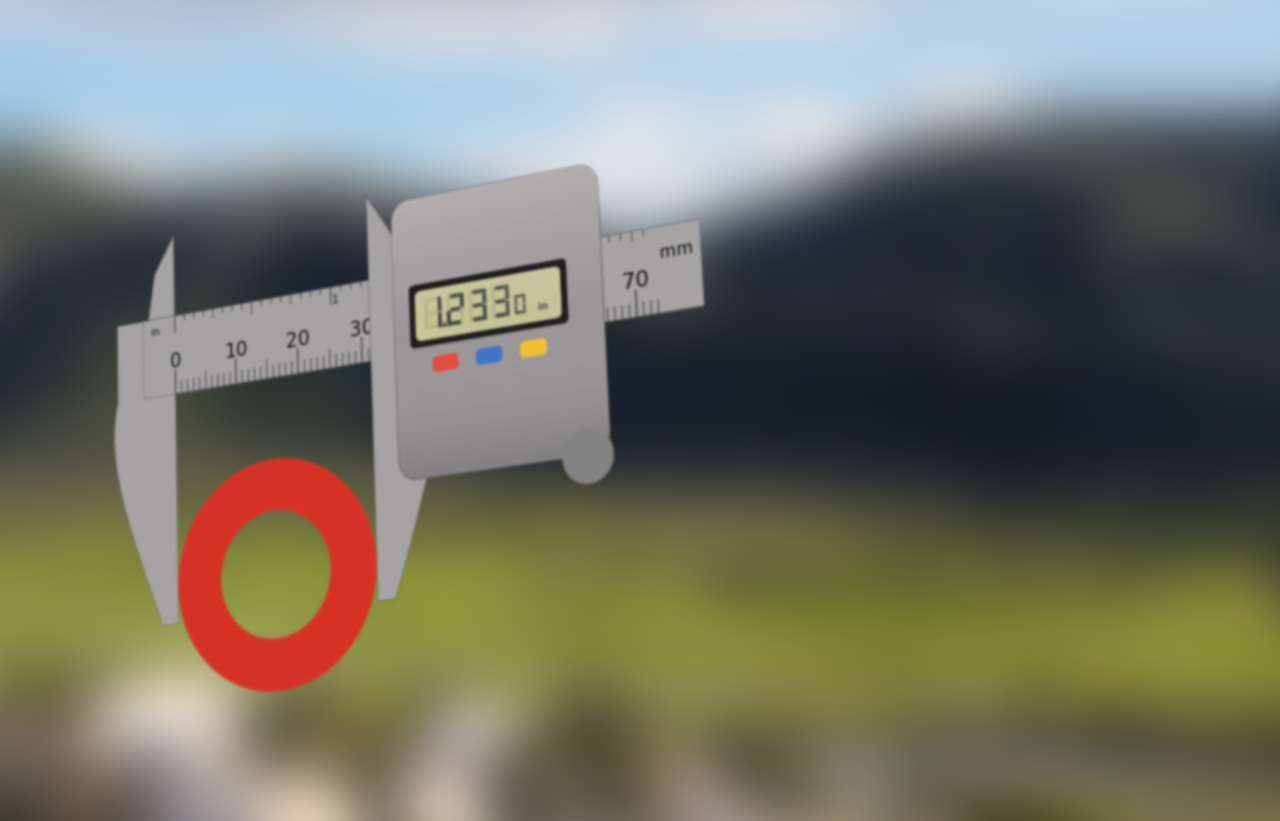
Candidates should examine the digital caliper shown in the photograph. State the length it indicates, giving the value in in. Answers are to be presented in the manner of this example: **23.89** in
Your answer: **1.2330** in
